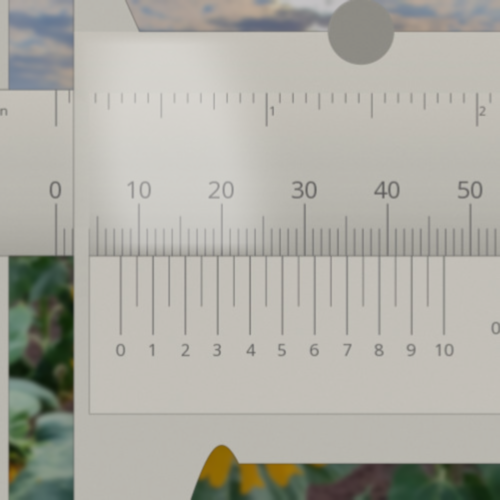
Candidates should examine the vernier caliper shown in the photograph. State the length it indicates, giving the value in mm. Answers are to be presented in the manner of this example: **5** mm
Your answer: **7.8** mm
